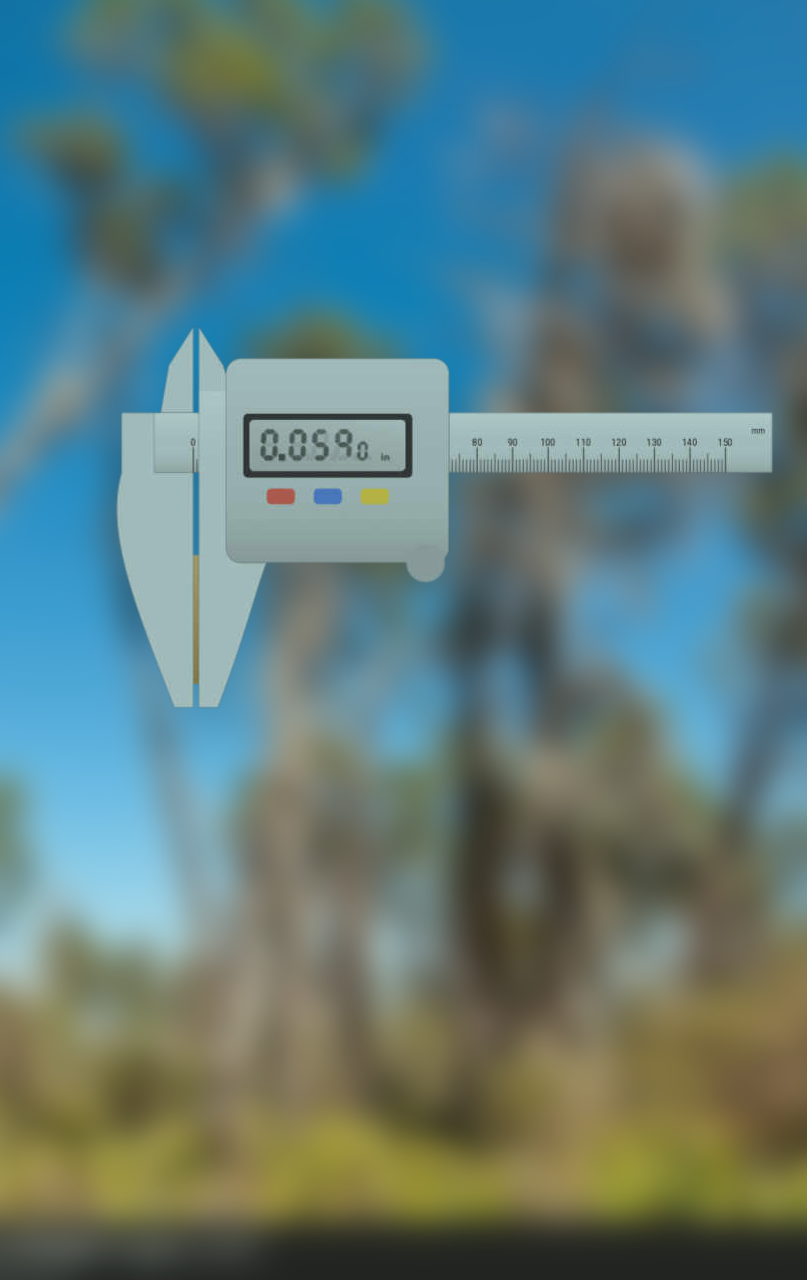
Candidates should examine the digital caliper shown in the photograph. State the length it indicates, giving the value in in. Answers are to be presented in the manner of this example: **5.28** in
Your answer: **0.0590** in
